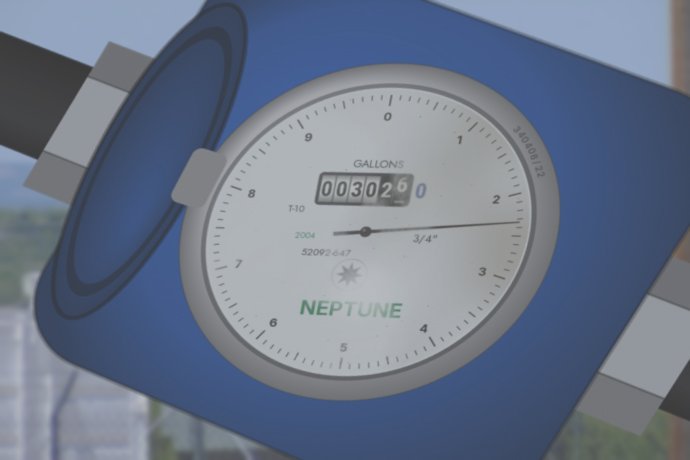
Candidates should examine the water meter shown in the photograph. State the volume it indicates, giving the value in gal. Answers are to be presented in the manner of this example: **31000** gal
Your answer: **30262.3** gal
